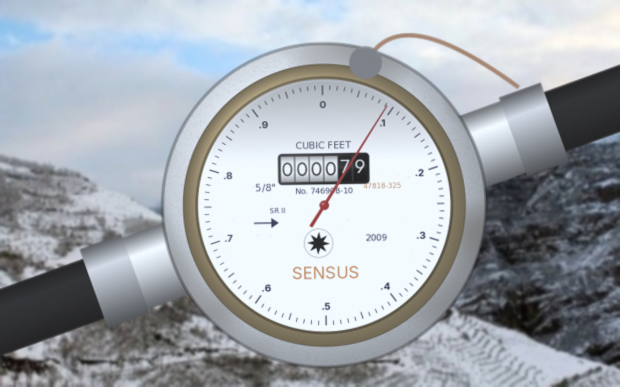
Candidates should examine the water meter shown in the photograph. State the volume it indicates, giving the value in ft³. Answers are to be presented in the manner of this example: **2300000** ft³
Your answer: **79.09** ft³
